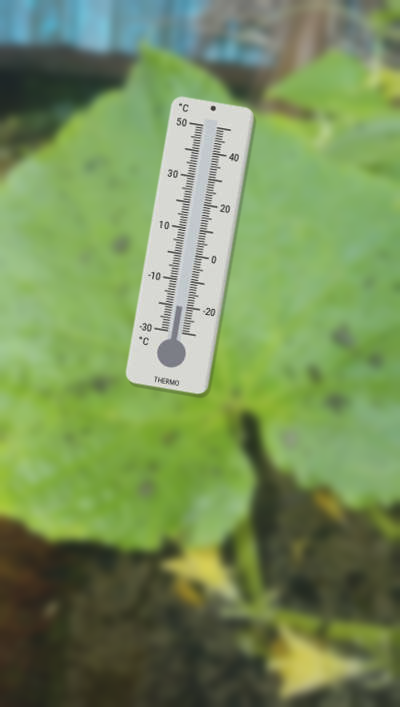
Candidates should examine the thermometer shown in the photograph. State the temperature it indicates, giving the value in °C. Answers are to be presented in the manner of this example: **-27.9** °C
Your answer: **-20** °C
